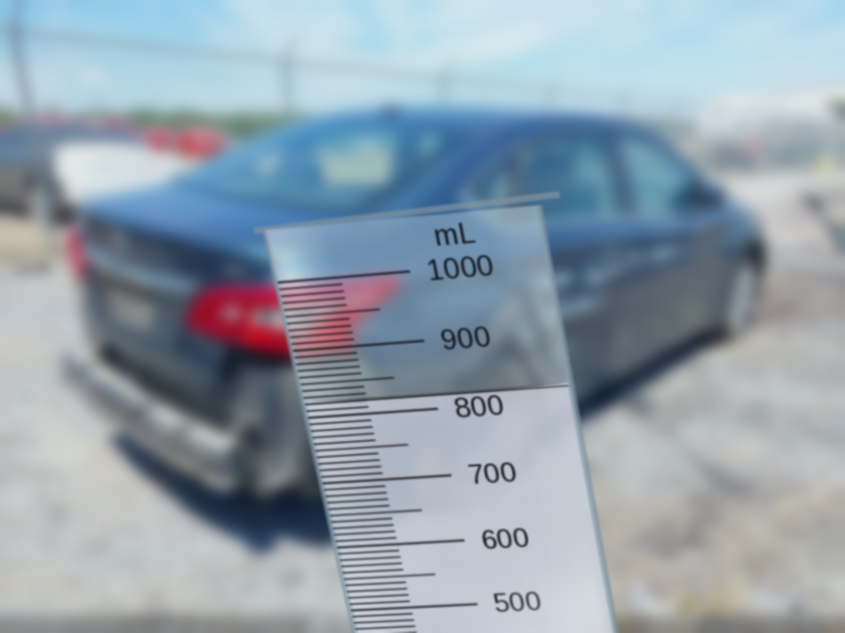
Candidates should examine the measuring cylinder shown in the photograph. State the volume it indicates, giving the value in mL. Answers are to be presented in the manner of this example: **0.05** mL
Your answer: **820** mL
